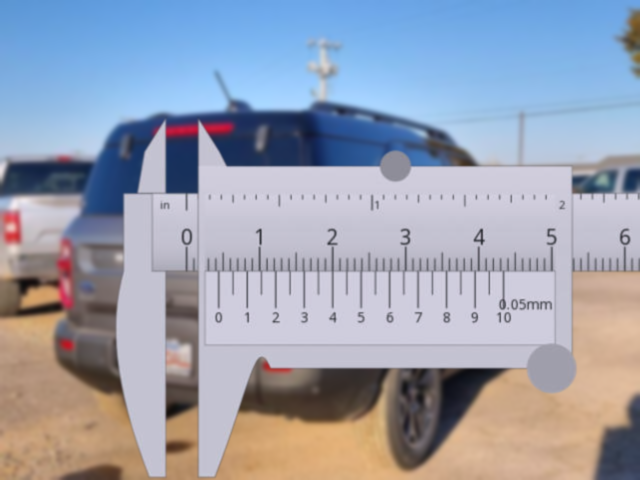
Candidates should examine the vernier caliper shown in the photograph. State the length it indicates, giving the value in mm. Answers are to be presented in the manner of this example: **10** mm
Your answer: **4.4** mm
